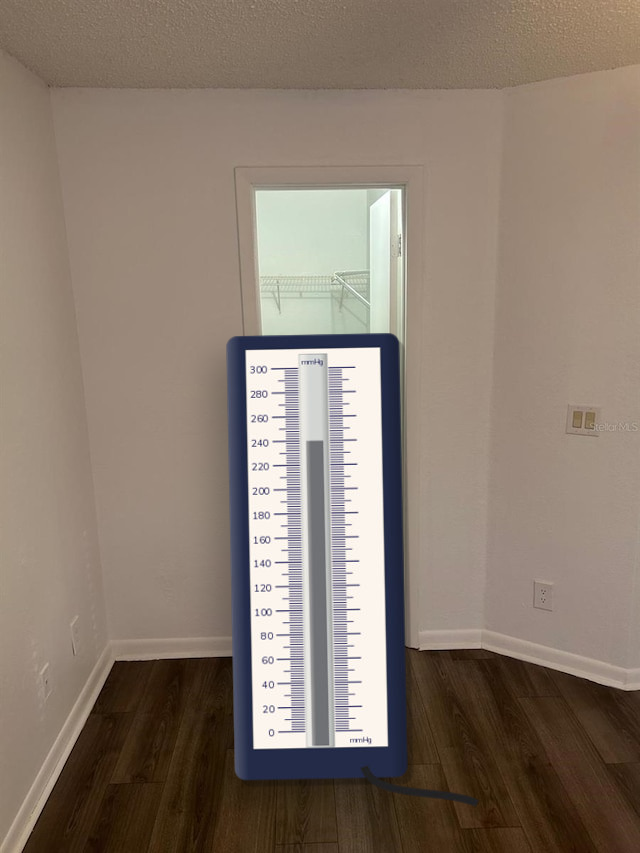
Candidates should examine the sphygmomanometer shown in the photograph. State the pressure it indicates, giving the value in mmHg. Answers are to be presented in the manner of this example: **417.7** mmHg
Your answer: **240** mmHg
